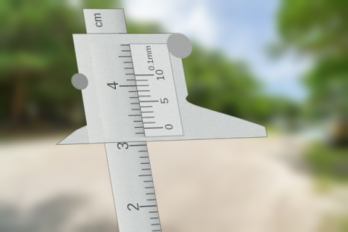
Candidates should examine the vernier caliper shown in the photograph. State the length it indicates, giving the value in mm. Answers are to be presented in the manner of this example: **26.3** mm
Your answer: **32.8** mm
